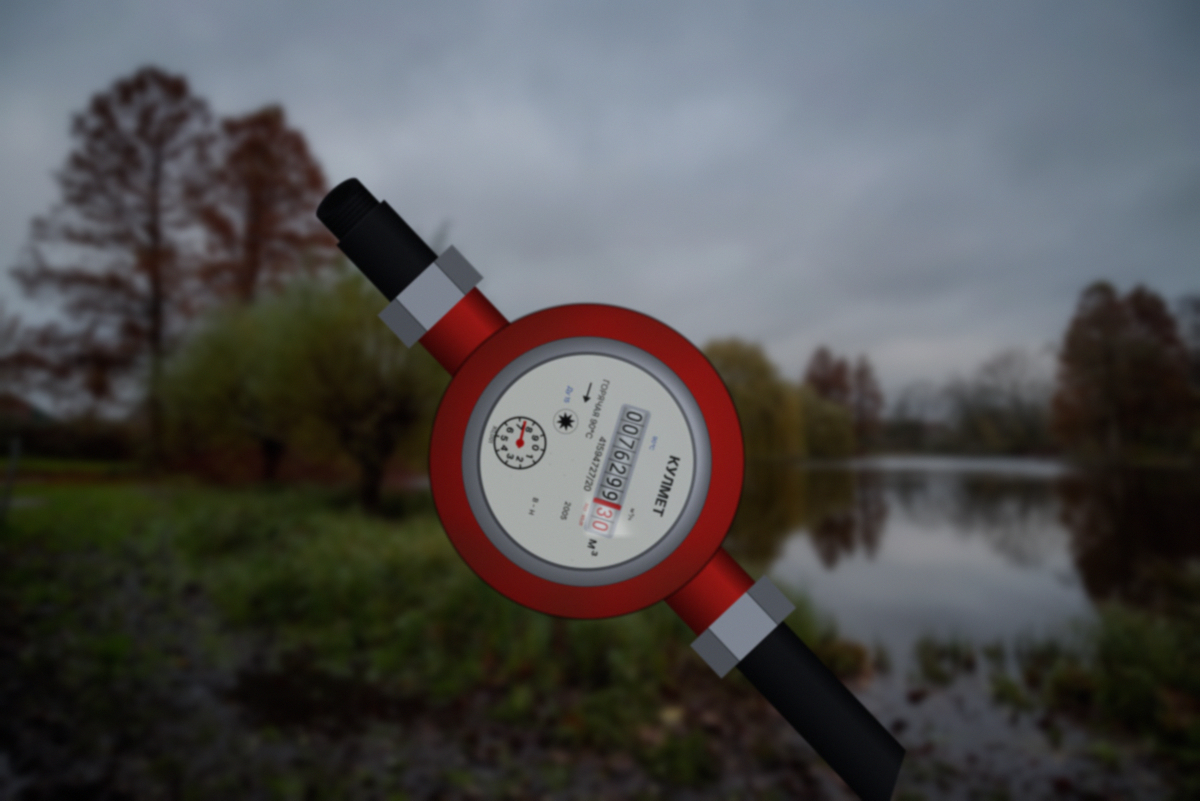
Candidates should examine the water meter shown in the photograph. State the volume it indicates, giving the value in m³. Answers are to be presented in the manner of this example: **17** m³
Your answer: **76299.307** m³
